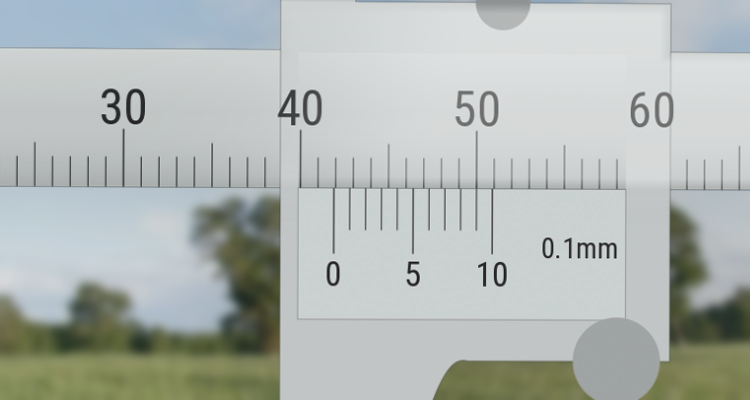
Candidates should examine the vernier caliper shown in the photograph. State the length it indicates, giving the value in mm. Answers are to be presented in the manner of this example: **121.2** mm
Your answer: **41.9** mm
